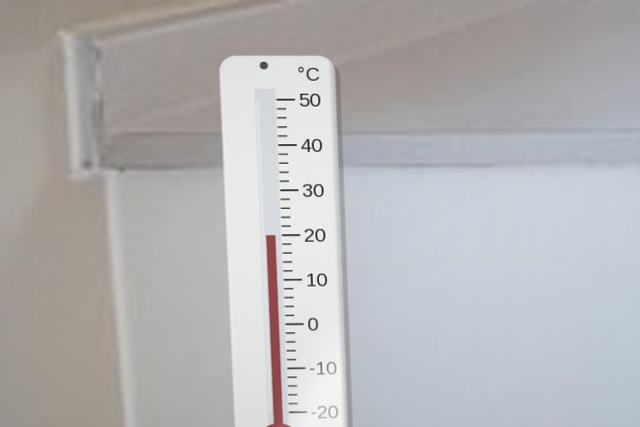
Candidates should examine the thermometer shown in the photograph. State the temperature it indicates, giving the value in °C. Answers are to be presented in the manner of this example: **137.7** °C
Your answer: **20** °C
